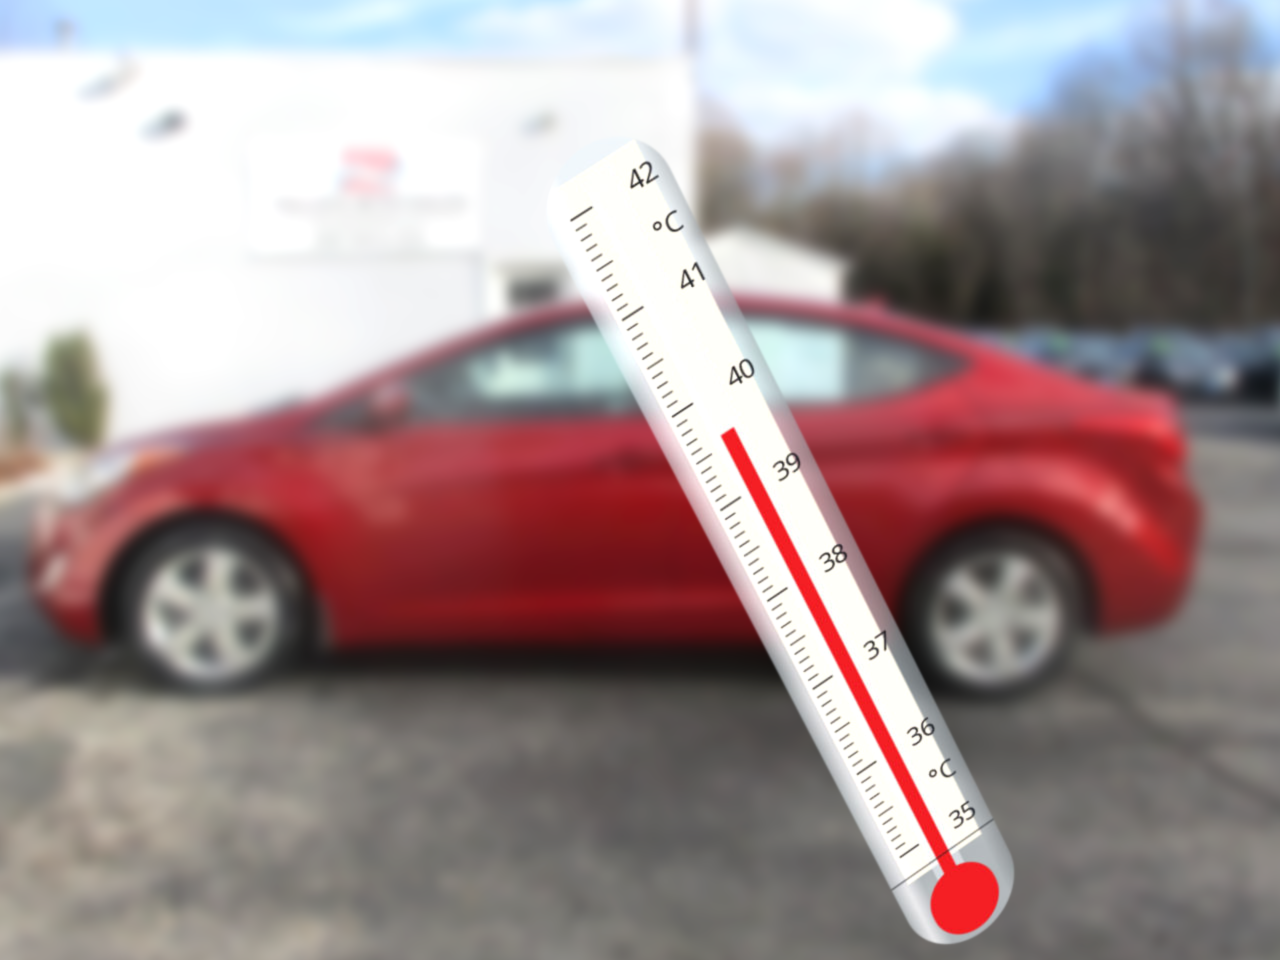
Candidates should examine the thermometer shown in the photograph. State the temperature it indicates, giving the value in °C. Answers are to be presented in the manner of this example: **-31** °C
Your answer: **39.6** °C
